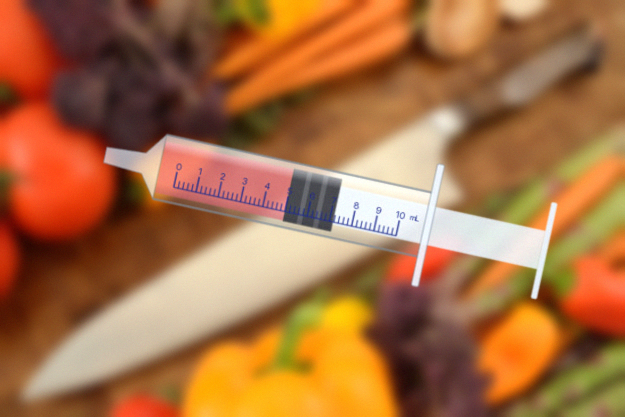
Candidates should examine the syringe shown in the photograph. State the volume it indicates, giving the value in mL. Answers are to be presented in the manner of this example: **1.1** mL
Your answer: **5** mL
